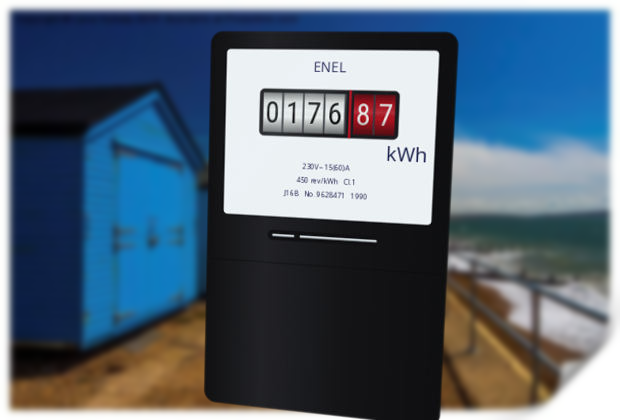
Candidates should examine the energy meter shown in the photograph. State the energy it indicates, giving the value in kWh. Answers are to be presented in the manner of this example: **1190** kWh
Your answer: **176.87** kWh
